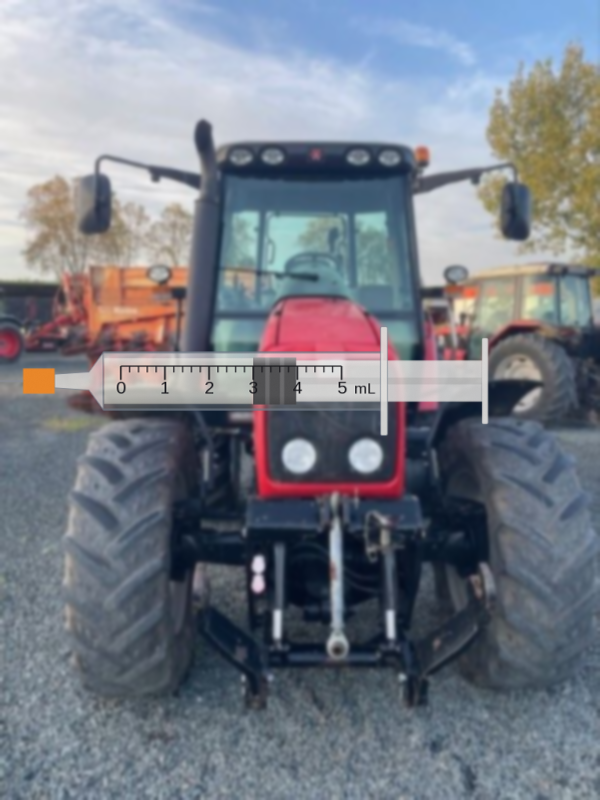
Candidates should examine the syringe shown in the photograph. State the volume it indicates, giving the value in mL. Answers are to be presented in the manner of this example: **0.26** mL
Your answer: **3** mL
